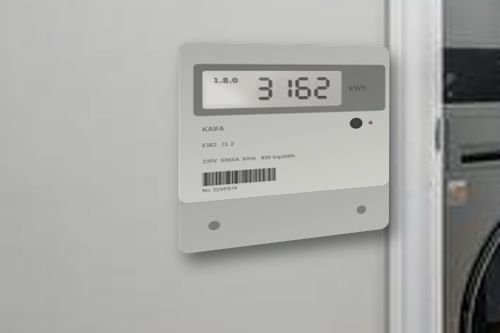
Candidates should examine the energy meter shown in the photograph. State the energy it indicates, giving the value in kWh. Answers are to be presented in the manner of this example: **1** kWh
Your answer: **3162** kWh
